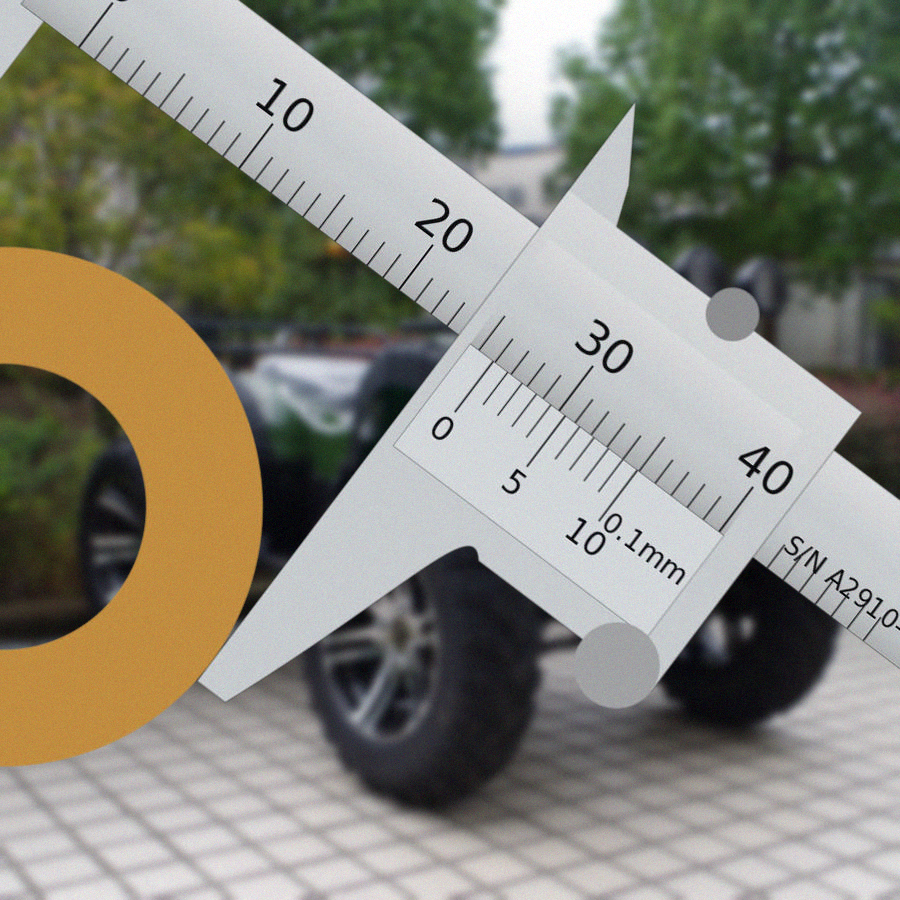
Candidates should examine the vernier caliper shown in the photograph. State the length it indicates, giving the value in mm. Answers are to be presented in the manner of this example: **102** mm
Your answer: **25.9** mm
